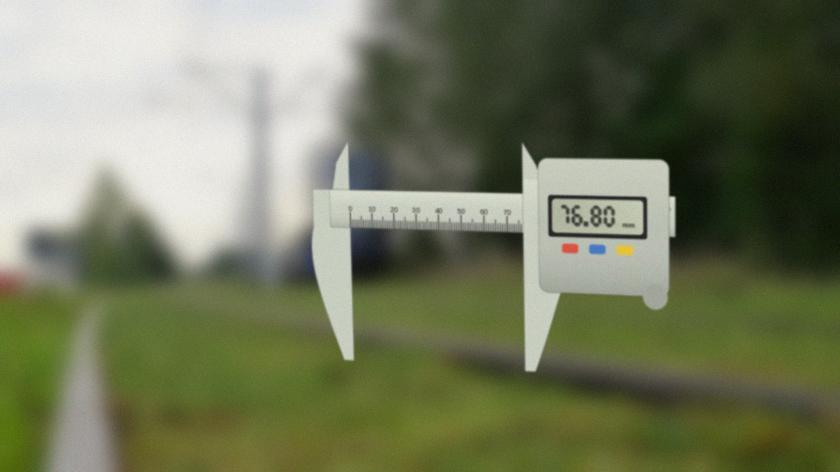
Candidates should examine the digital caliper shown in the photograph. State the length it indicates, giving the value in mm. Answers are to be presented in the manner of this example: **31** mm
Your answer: **76.80** mm
